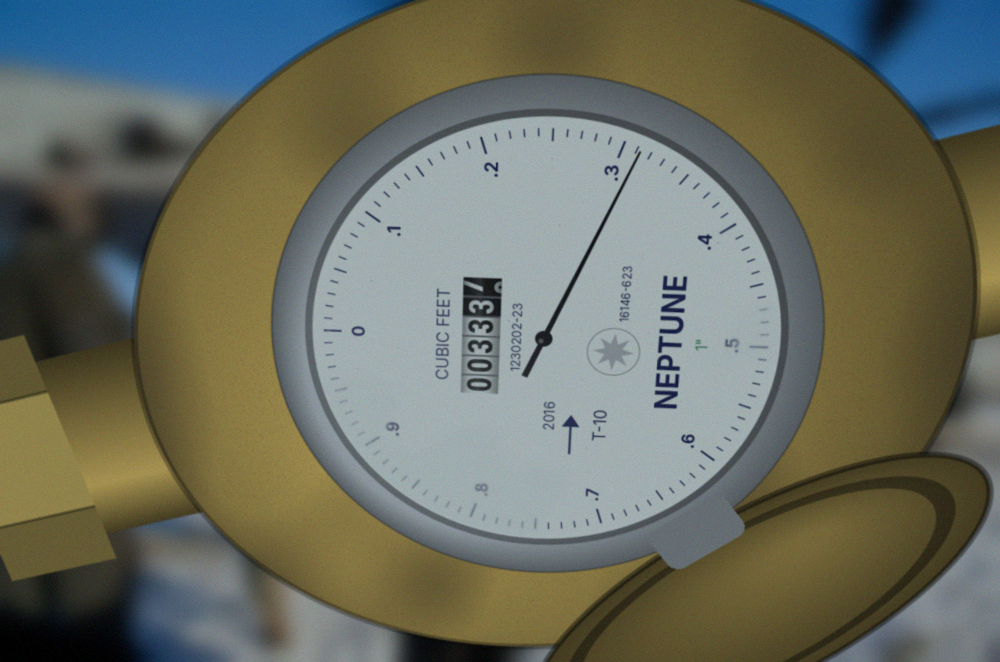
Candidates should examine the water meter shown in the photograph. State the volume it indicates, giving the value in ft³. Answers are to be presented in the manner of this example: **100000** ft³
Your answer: **3337.31** ft³
